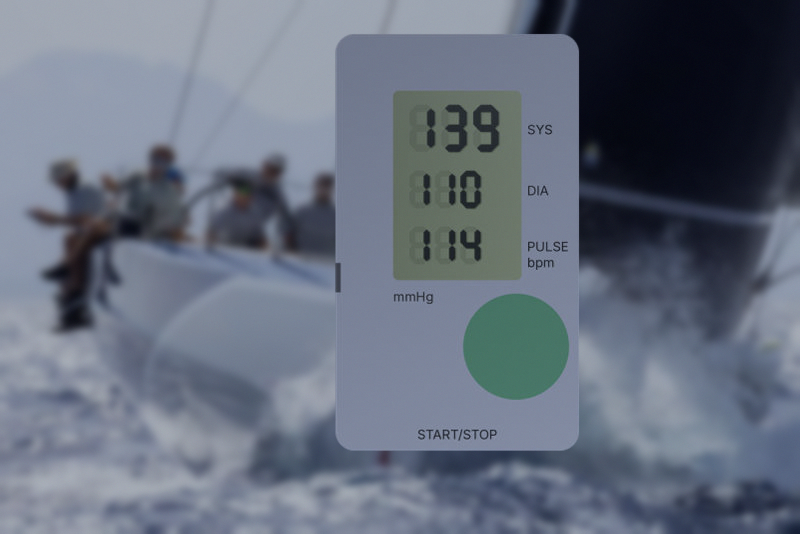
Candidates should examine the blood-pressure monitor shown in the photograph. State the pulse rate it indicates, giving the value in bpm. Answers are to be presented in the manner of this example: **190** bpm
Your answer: **114** bpm
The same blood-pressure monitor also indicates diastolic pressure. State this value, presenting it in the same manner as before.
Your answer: **110** mmHg
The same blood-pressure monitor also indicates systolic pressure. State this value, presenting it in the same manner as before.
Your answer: **139** mmHg
